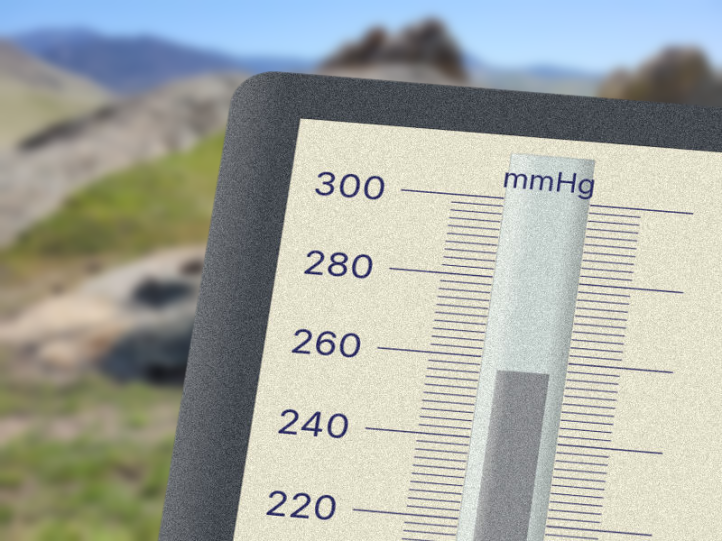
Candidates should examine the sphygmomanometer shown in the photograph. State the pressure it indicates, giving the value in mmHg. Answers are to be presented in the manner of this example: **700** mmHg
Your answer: **257** mmHg
